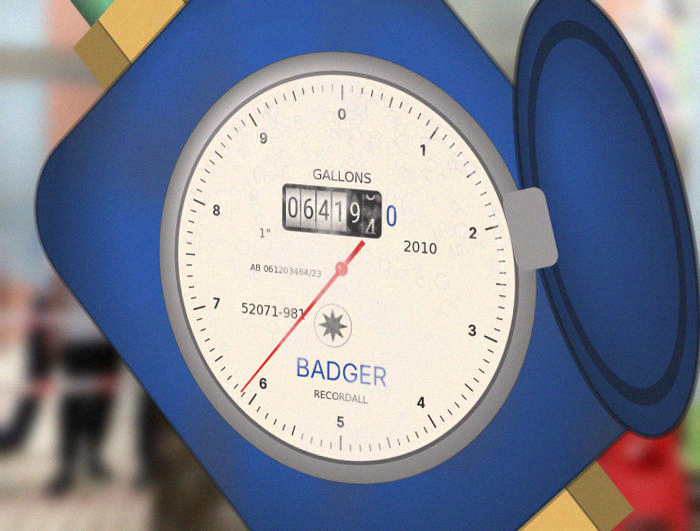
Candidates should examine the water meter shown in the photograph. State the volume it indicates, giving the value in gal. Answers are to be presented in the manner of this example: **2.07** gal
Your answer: **641936.1** gal
